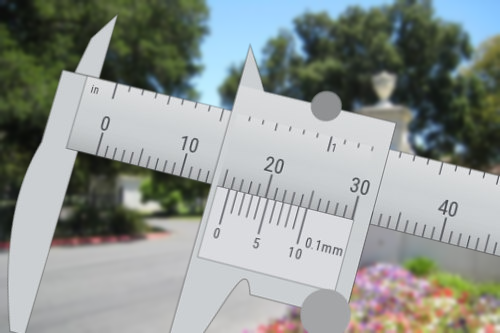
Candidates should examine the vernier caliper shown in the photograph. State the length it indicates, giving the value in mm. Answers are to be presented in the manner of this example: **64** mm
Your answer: **15.8** mm
